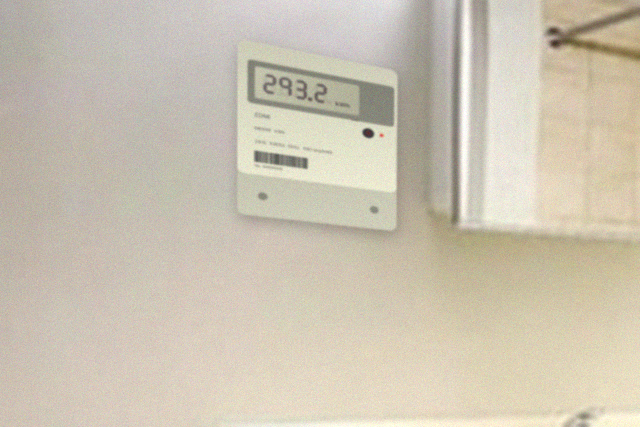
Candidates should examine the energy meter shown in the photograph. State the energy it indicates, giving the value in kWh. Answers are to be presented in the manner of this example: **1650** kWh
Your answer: **293.2** kWh
